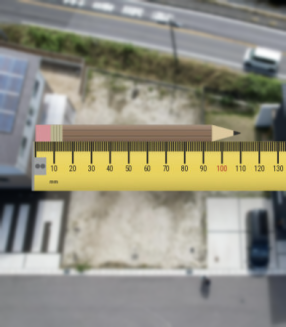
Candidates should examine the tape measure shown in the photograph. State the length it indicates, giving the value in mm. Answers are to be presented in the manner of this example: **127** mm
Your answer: **110** mm
